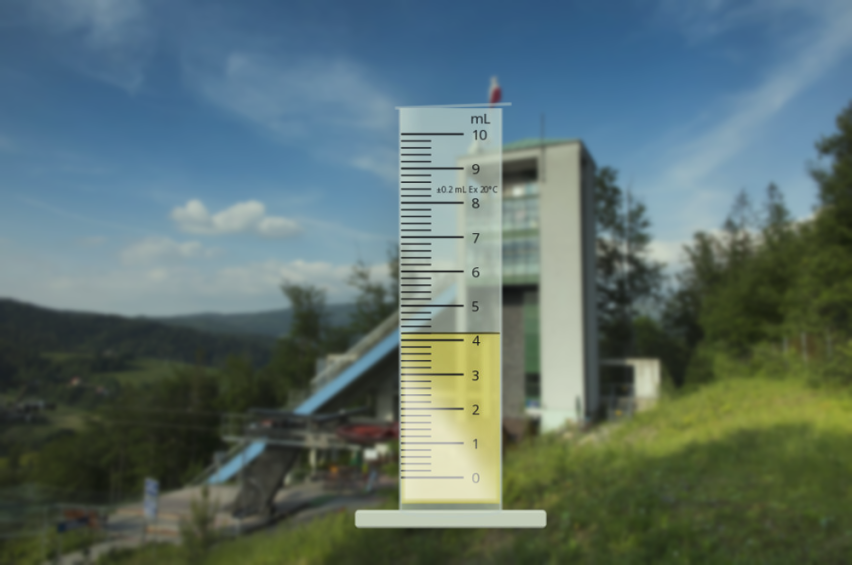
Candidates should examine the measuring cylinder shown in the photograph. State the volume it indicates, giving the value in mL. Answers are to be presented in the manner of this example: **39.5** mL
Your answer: **4.2** mL
